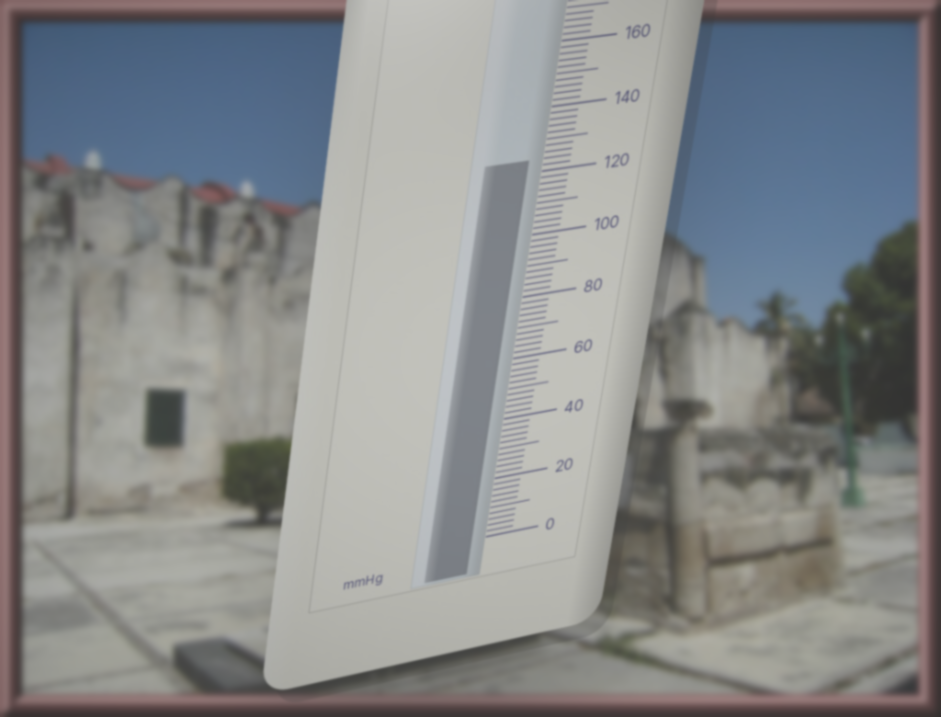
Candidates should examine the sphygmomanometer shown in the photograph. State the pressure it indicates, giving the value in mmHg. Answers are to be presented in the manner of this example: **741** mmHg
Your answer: **124** mmHg
